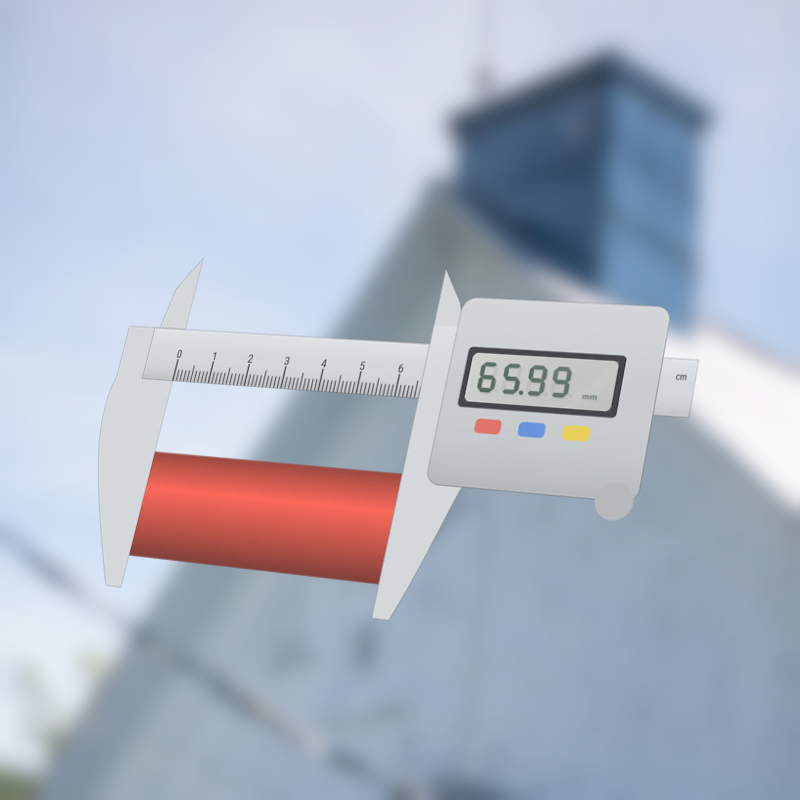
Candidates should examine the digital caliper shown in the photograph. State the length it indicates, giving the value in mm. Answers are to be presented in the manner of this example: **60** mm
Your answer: **65.99** mm
